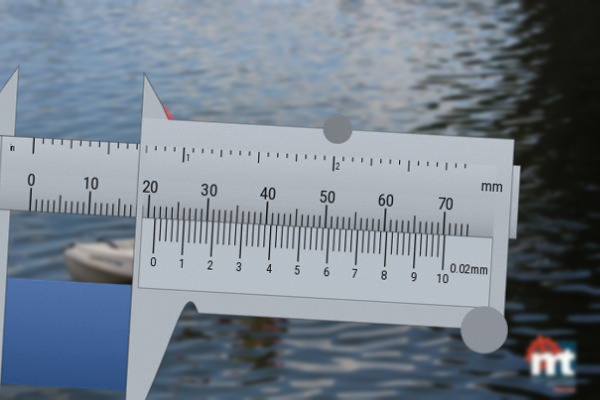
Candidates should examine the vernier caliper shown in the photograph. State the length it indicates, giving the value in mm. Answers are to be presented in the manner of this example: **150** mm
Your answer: **21.2** mm
